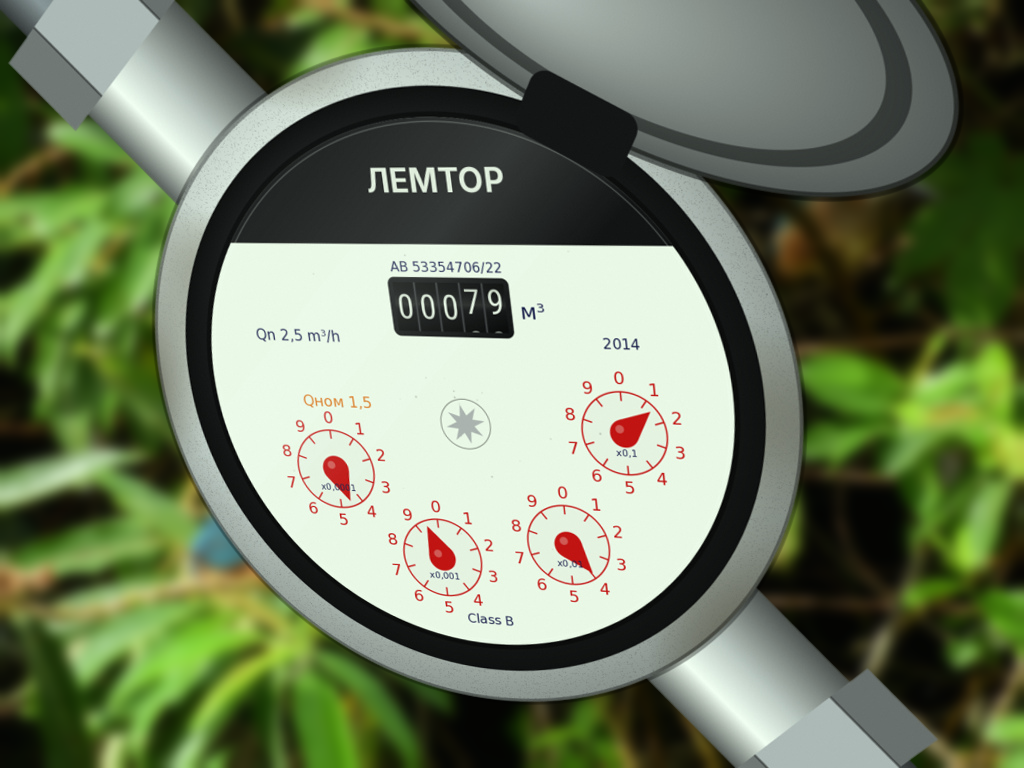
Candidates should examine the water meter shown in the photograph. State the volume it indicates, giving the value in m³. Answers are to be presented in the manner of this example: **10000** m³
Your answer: **79.1394** m³
